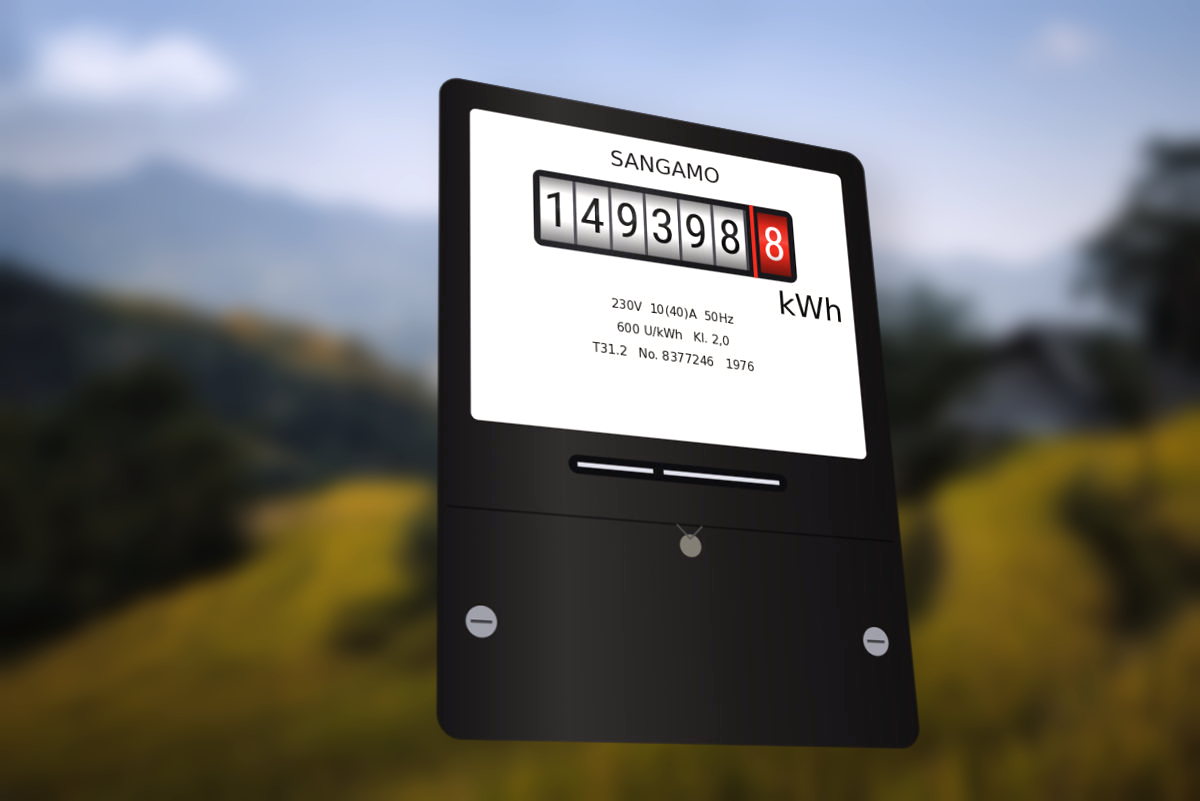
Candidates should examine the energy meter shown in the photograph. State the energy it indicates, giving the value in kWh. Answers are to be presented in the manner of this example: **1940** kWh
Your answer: **149398.8** kWh
